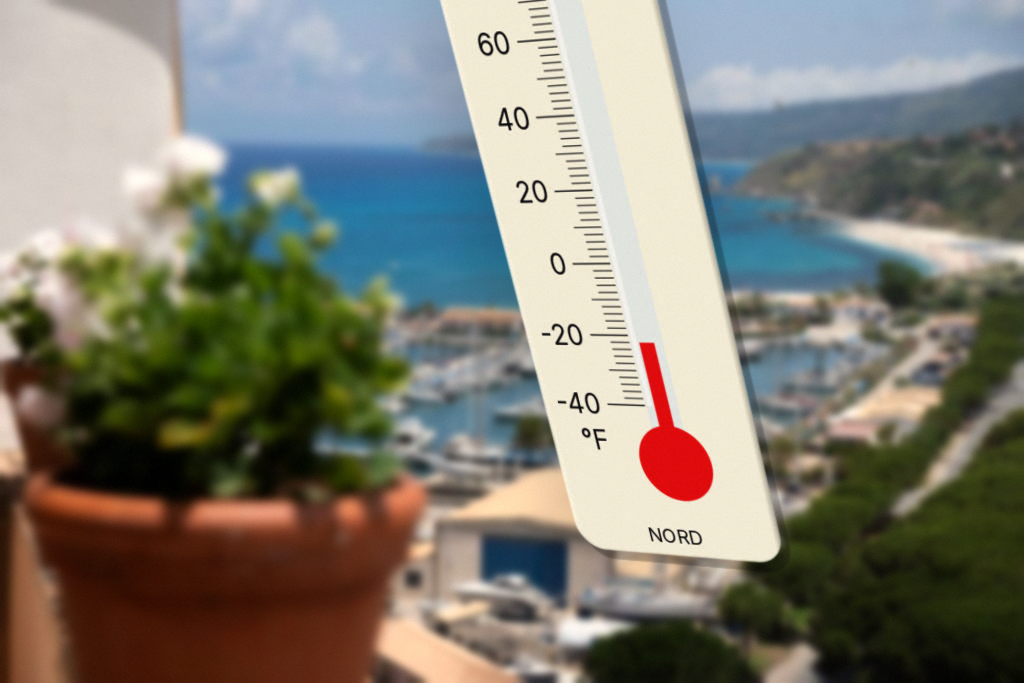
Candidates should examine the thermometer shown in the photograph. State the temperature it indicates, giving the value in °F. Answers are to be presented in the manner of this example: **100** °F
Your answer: **-22** °F
